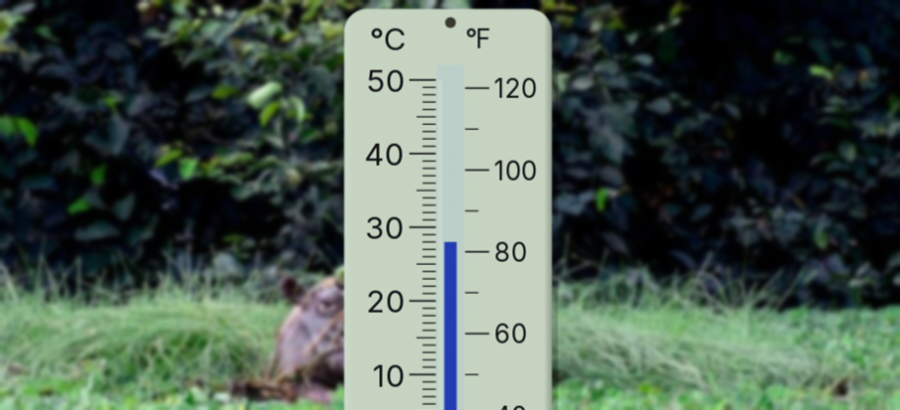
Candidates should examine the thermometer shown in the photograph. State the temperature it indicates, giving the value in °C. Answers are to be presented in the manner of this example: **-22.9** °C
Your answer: **28** °C
